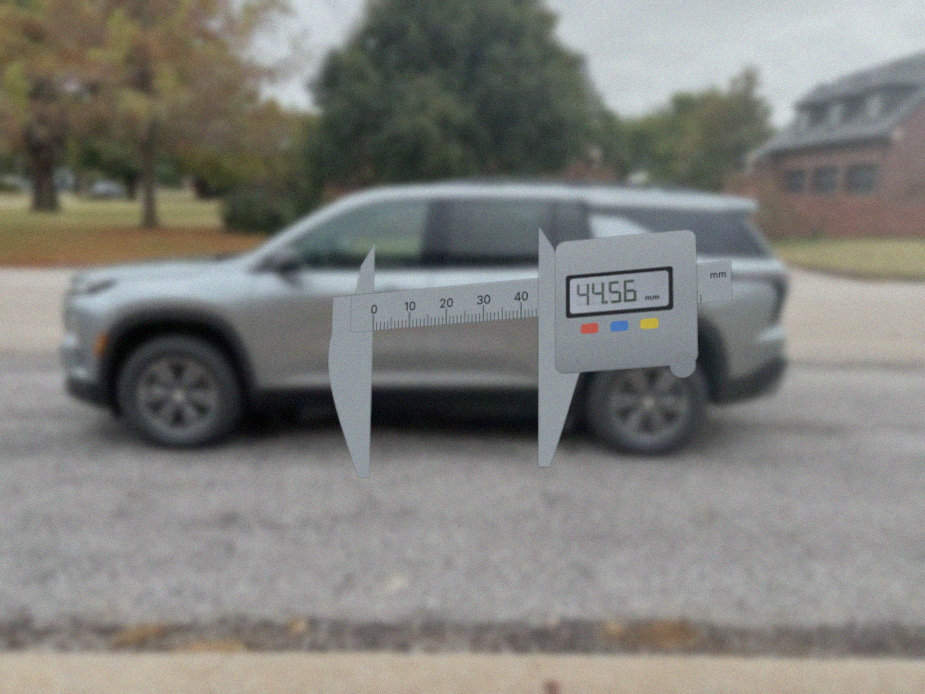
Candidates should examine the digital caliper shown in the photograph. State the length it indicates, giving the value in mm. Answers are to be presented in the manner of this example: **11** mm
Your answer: **44.56** mm
